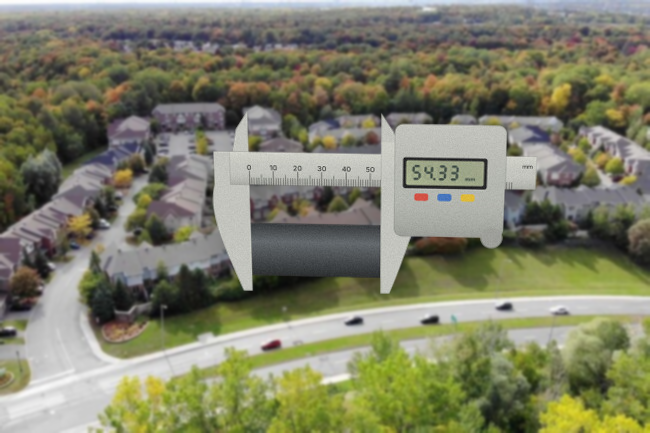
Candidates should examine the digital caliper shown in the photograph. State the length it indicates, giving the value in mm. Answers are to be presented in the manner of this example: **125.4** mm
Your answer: **54.33** mm
